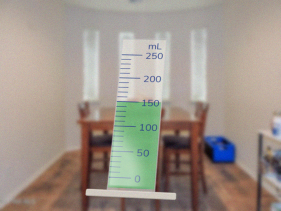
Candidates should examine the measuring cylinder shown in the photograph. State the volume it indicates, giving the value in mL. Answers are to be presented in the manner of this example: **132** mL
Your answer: **150** mL
